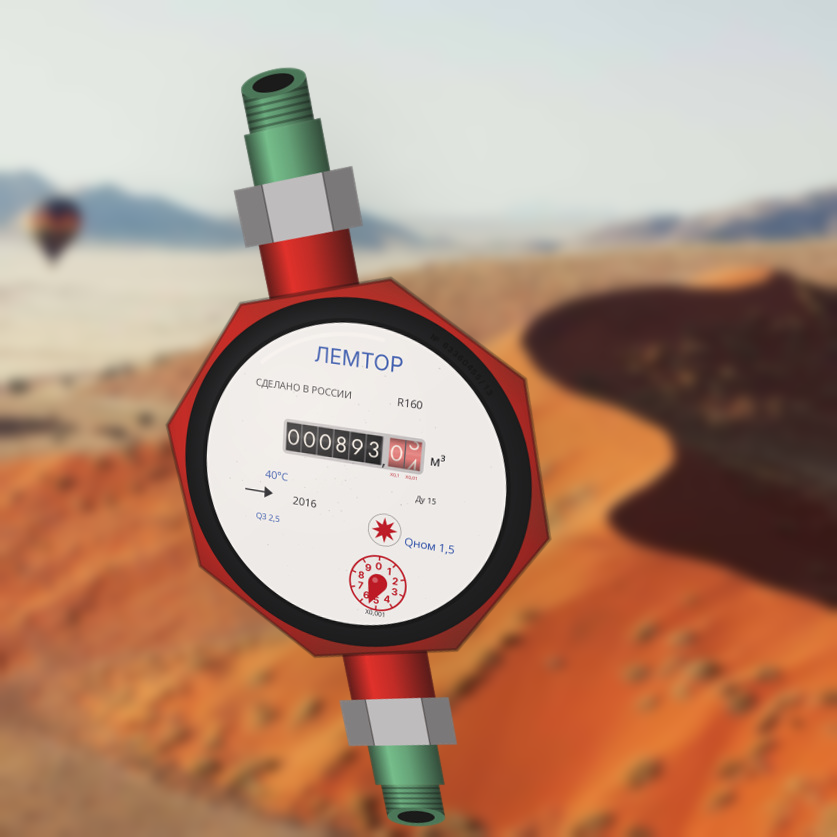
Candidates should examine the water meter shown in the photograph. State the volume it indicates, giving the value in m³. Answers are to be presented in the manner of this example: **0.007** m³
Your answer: **893.035** m³
